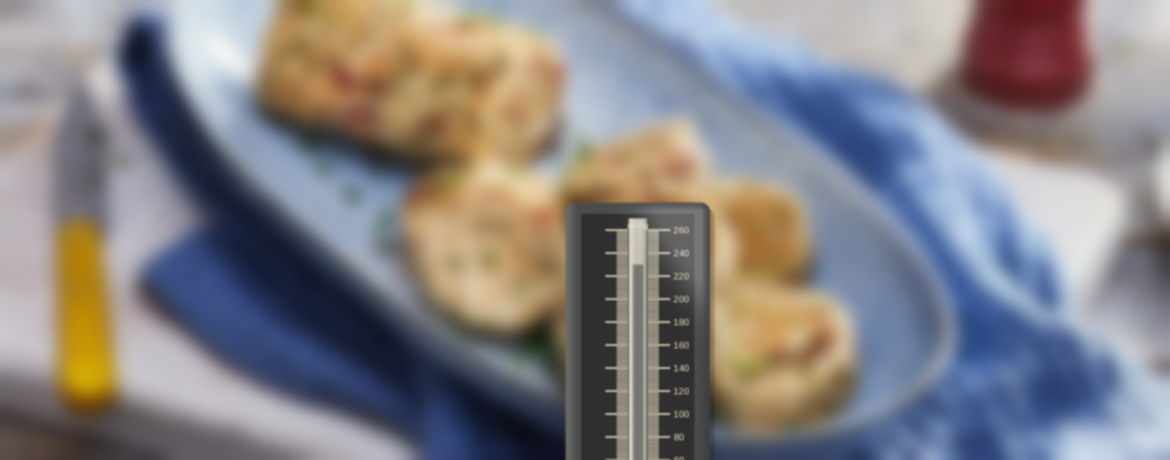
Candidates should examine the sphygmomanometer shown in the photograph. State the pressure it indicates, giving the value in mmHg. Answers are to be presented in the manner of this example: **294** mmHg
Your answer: **230** mmHg
